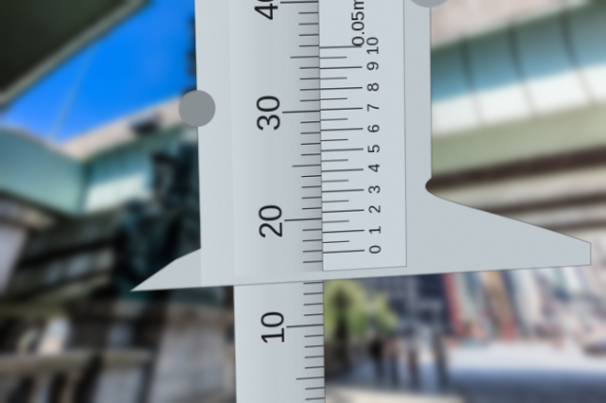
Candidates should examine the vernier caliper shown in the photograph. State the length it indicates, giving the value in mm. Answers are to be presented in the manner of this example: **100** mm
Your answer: **16.8** mm
